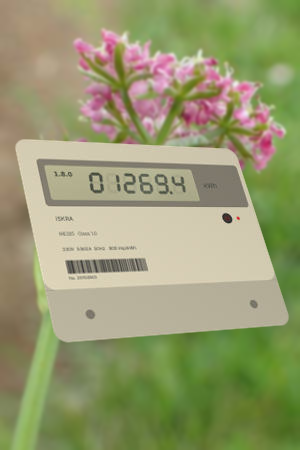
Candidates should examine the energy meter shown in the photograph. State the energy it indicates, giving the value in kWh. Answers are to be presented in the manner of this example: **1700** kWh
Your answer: **1269.4** kWh
